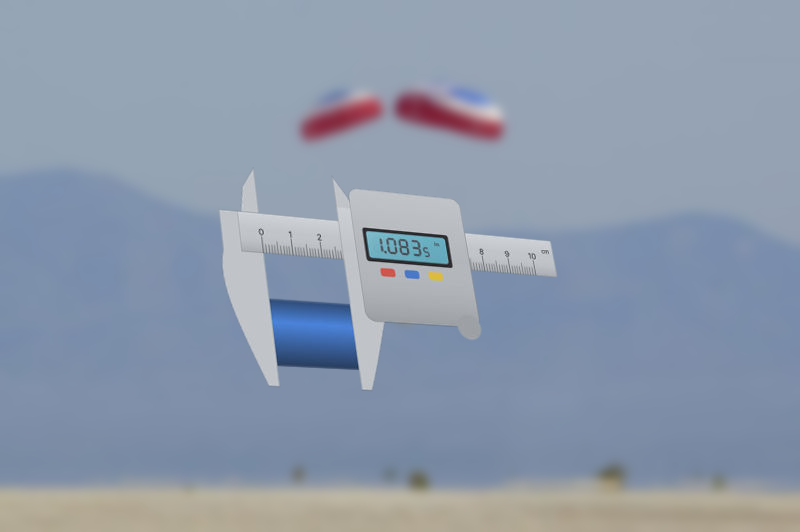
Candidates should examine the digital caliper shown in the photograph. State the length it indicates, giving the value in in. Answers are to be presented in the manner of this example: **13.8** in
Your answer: **1.0835** in
